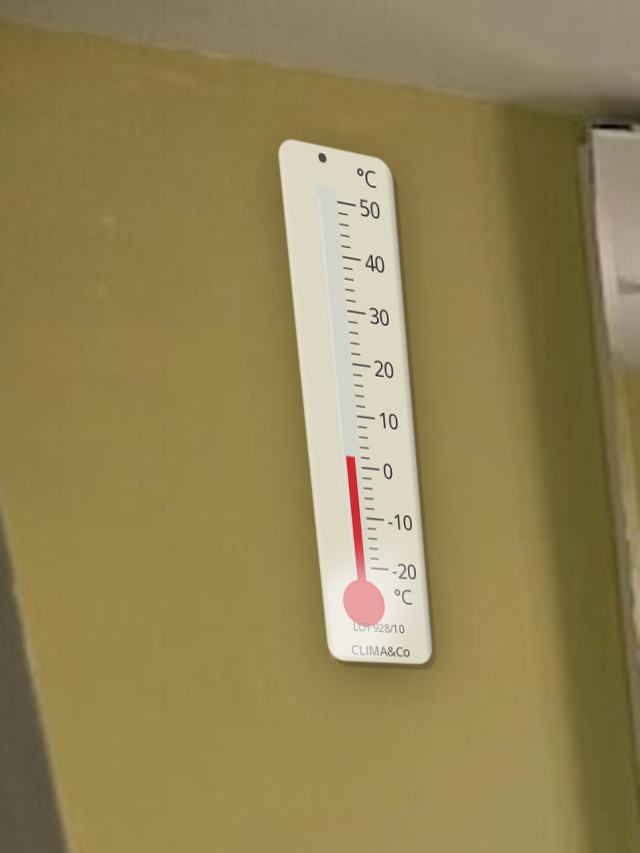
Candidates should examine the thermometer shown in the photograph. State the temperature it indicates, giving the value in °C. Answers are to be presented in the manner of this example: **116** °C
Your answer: **2** °C
